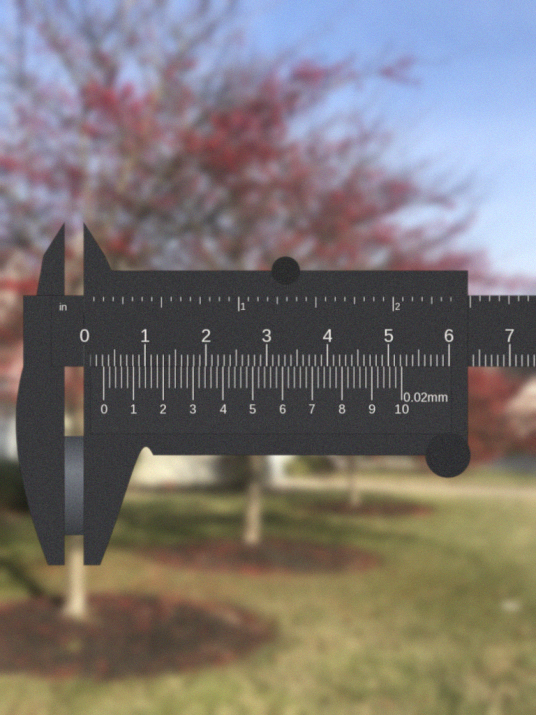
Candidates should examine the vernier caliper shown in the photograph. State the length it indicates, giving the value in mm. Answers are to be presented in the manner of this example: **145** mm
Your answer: **3.2** mm
